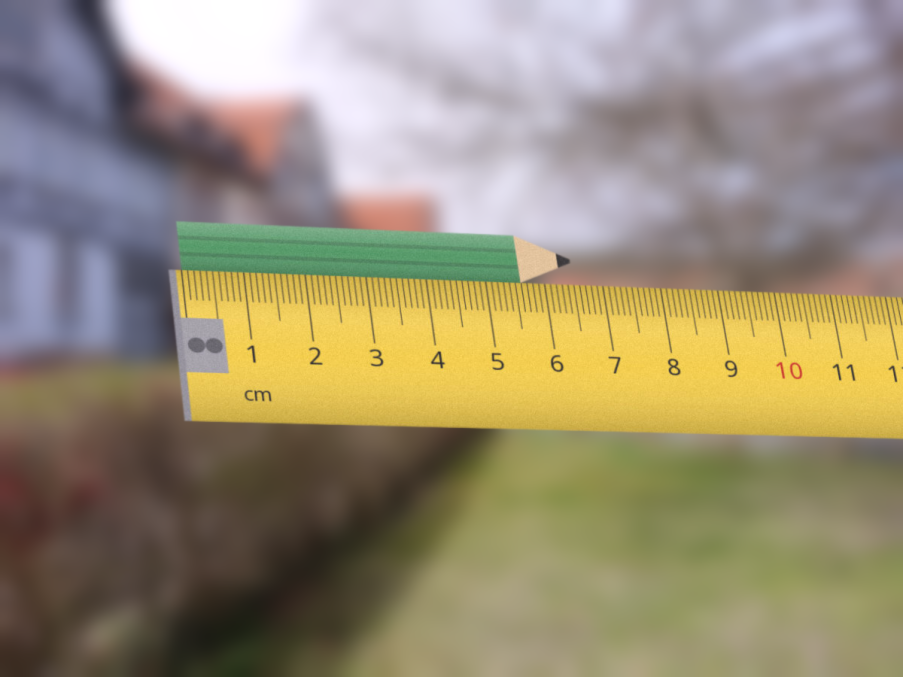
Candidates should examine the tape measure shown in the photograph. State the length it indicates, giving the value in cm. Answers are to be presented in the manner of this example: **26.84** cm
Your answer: **6.5** cm
